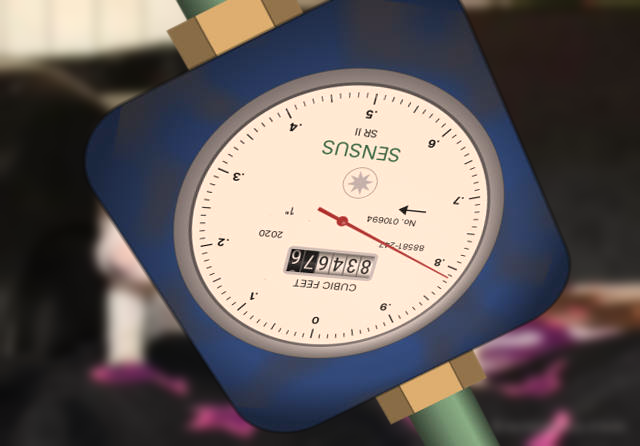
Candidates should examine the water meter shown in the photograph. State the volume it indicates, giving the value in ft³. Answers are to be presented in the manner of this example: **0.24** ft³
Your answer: **834675.81** ft³
